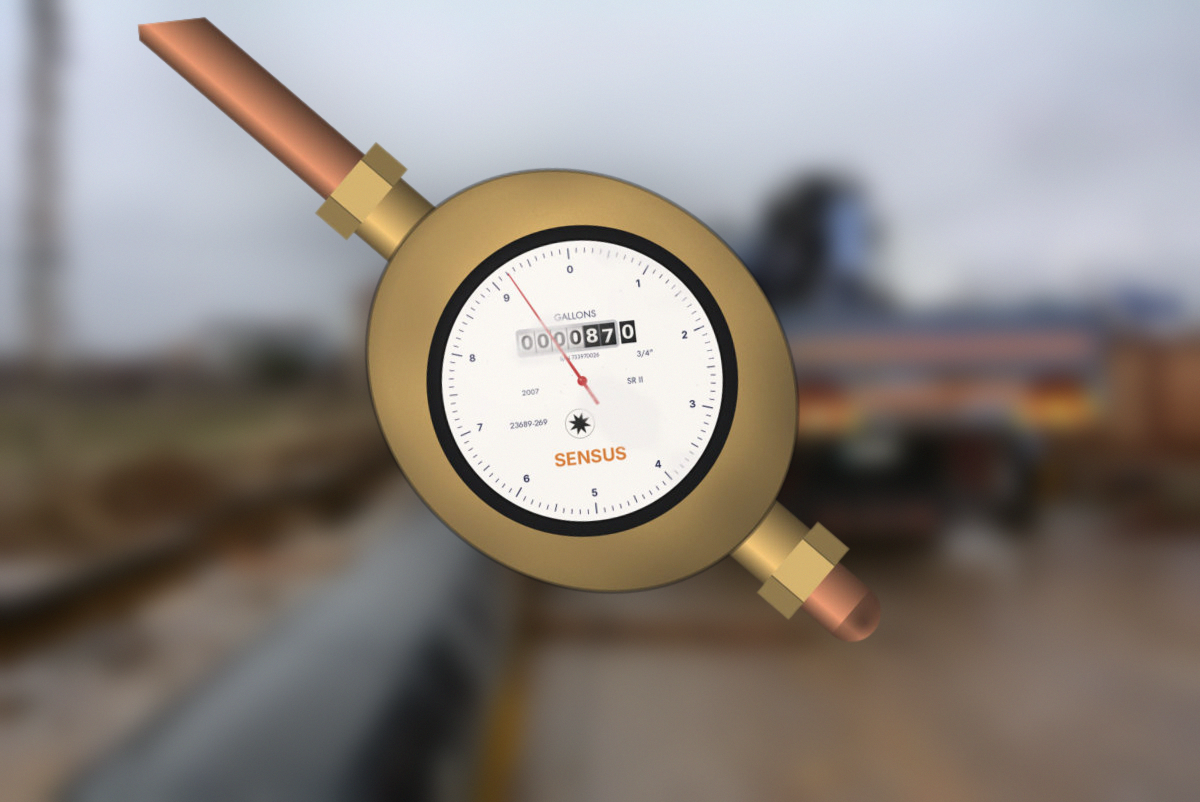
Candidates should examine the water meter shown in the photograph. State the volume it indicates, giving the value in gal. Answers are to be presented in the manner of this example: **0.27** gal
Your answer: **869.2** gal
